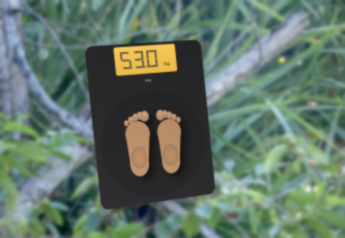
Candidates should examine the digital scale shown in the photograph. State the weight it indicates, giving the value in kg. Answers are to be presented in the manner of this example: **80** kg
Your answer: **53.0** kg
